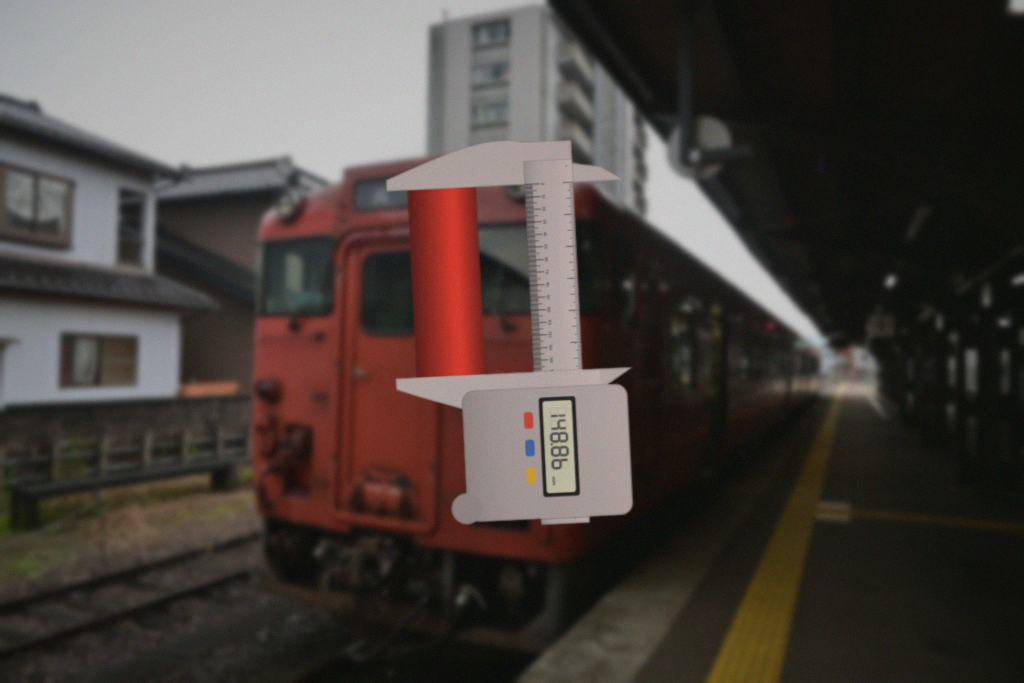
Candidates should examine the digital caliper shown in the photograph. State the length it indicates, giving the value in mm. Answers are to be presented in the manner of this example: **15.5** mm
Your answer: **148.86** mm
